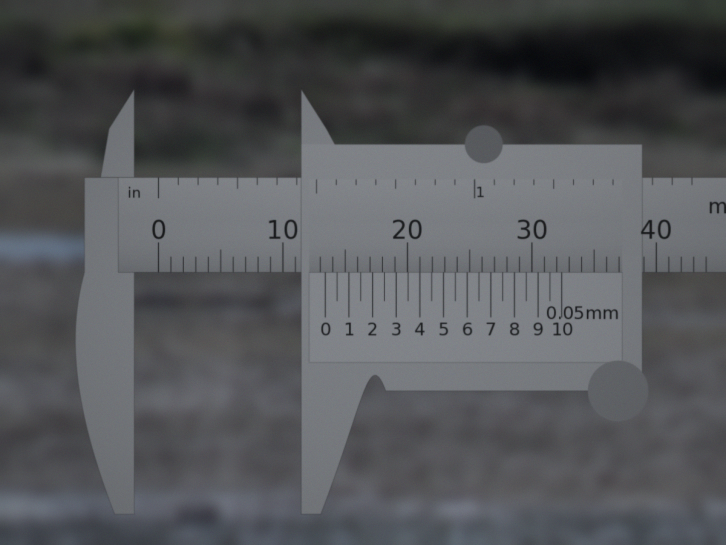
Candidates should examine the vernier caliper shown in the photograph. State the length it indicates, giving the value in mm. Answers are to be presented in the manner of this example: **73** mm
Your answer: **13.4** mm
